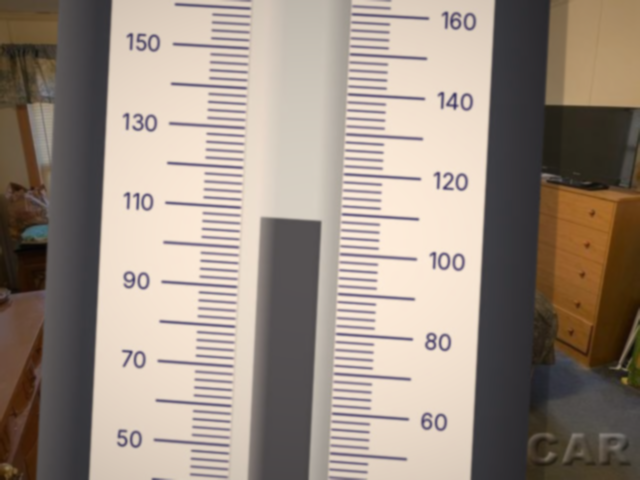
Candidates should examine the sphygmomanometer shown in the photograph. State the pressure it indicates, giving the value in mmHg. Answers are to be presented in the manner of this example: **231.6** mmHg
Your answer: **108** mmHg
